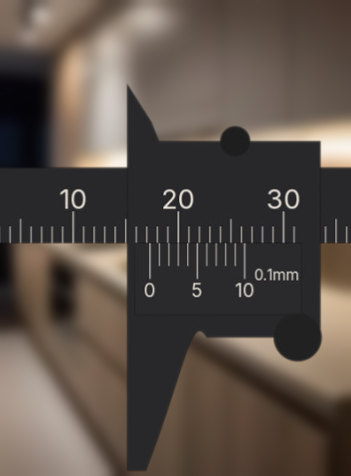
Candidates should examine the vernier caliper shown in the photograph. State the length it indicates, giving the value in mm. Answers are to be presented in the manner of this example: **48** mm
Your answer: **17.3** mm
